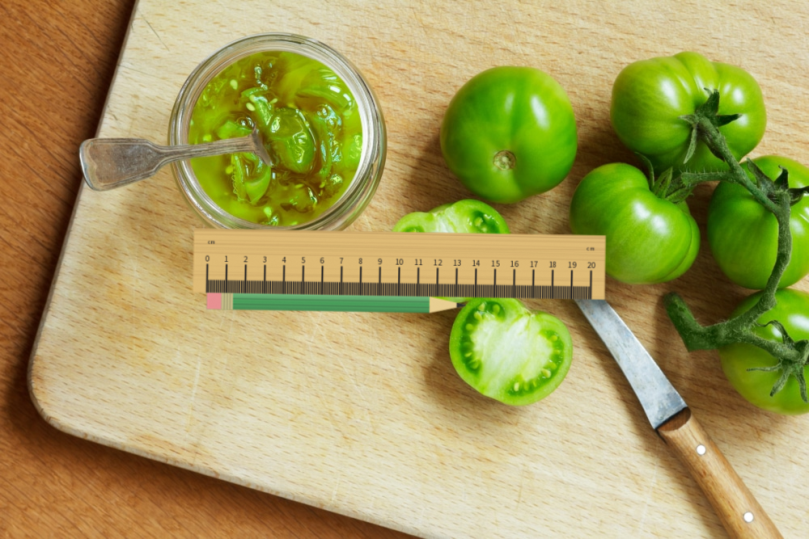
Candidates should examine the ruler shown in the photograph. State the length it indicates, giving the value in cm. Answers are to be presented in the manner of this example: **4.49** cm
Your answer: **13.5** cm
